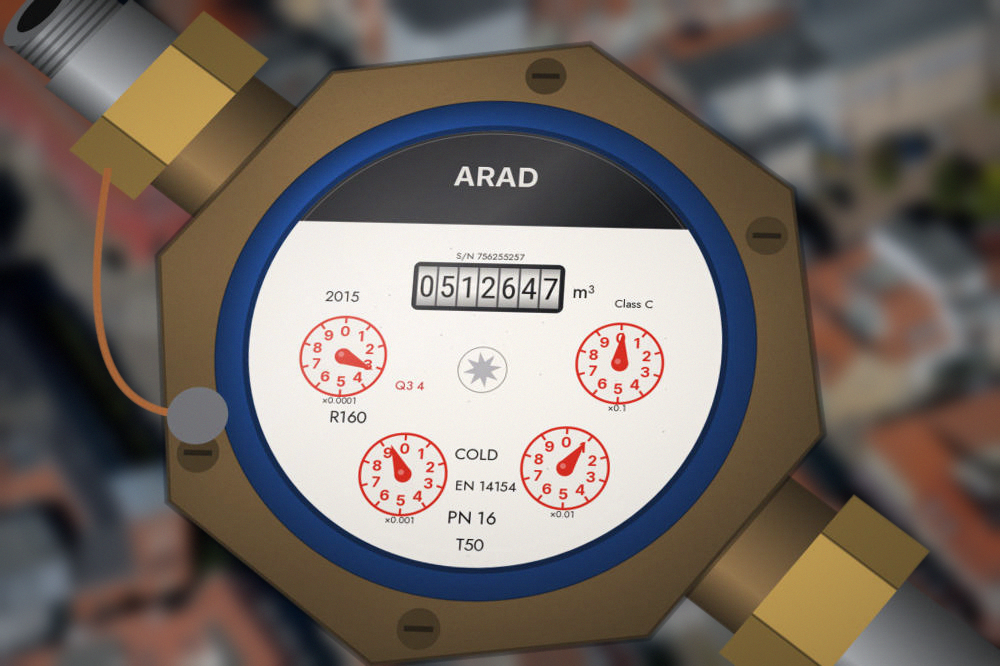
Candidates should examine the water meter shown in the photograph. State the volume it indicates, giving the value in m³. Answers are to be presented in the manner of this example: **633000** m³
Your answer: **512647.0093** m³
